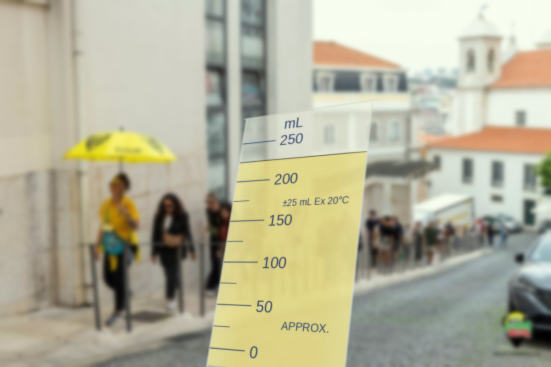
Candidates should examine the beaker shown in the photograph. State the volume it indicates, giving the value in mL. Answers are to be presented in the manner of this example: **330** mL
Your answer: **225** mL
